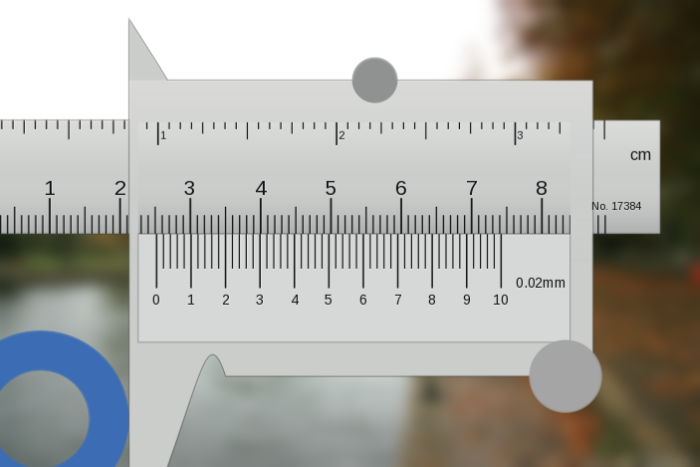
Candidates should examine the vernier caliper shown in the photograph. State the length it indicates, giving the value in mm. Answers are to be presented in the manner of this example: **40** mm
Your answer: **25.2** mm
